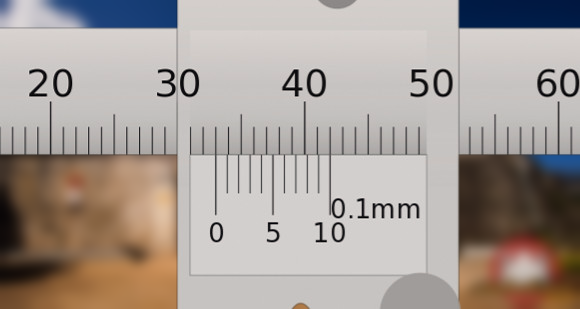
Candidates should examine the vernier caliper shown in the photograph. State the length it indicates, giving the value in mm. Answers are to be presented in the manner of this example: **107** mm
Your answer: **33.0** mm
